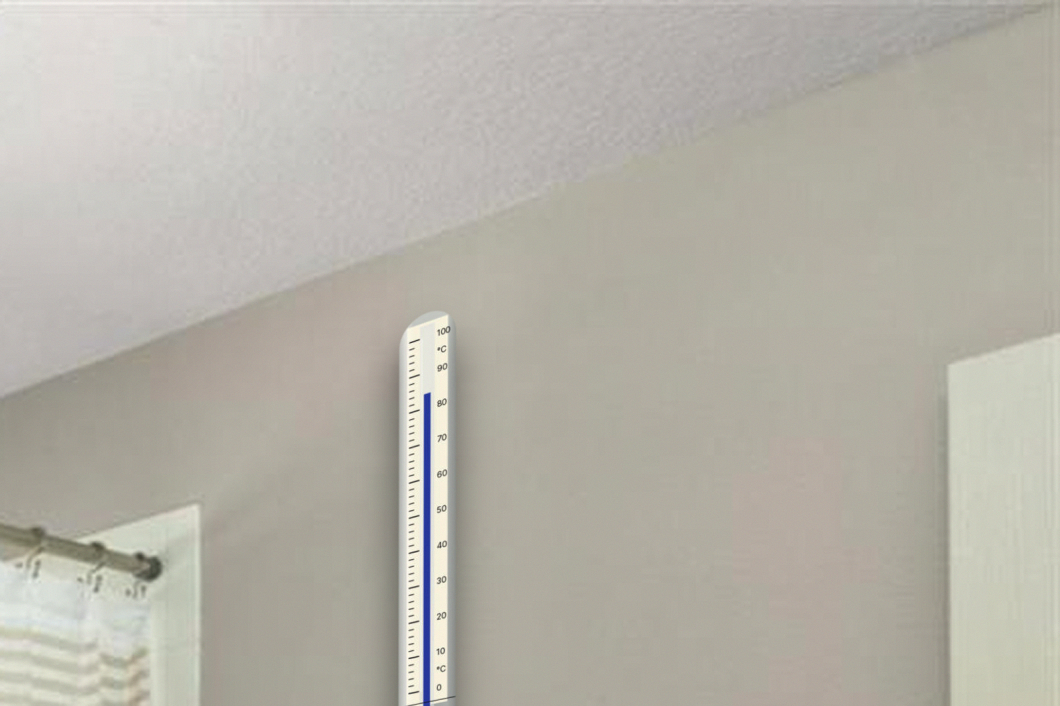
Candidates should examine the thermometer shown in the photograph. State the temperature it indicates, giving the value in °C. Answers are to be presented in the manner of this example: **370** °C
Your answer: **84** °C
